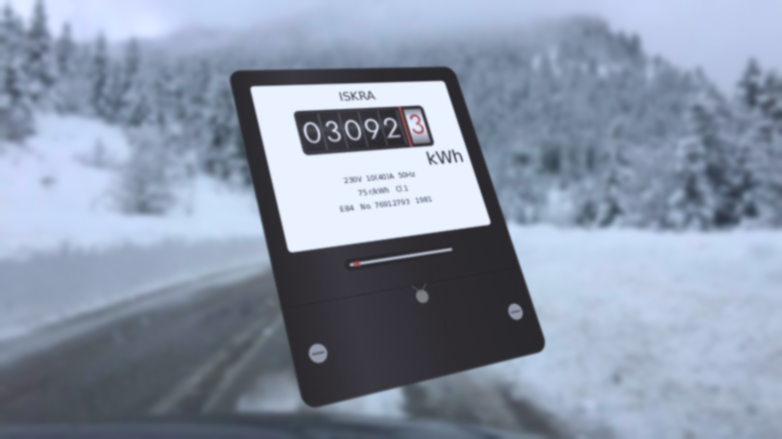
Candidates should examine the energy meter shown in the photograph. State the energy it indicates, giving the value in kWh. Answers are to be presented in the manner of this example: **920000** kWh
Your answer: **3092.3** kWh
